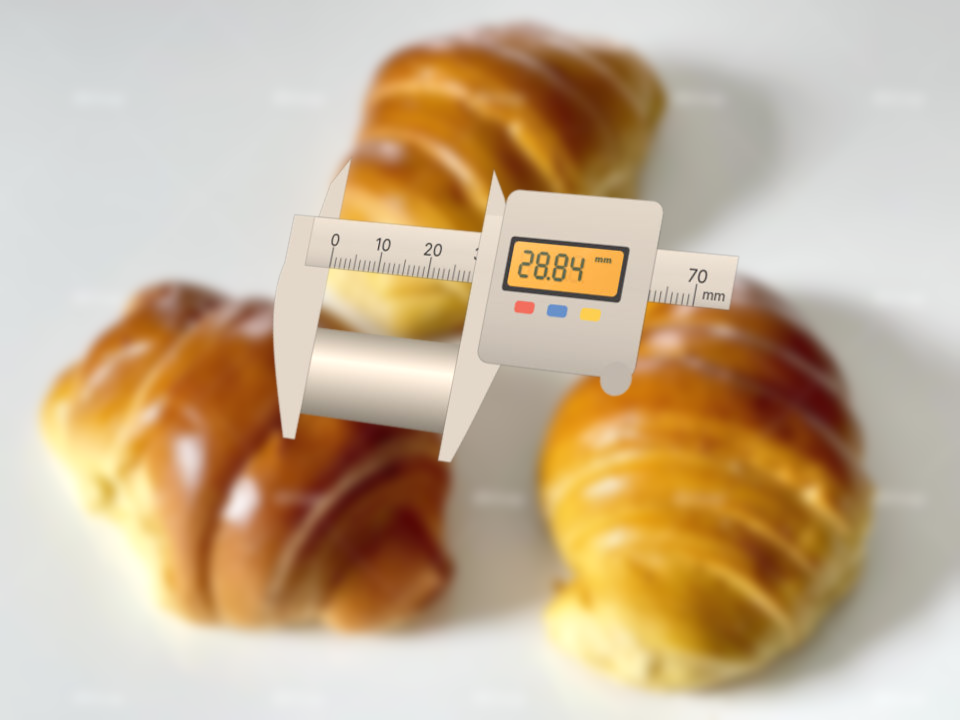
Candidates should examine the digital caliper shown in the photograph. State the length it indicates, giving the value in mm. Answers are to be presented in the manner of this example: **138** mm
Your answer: **28.84** mm
